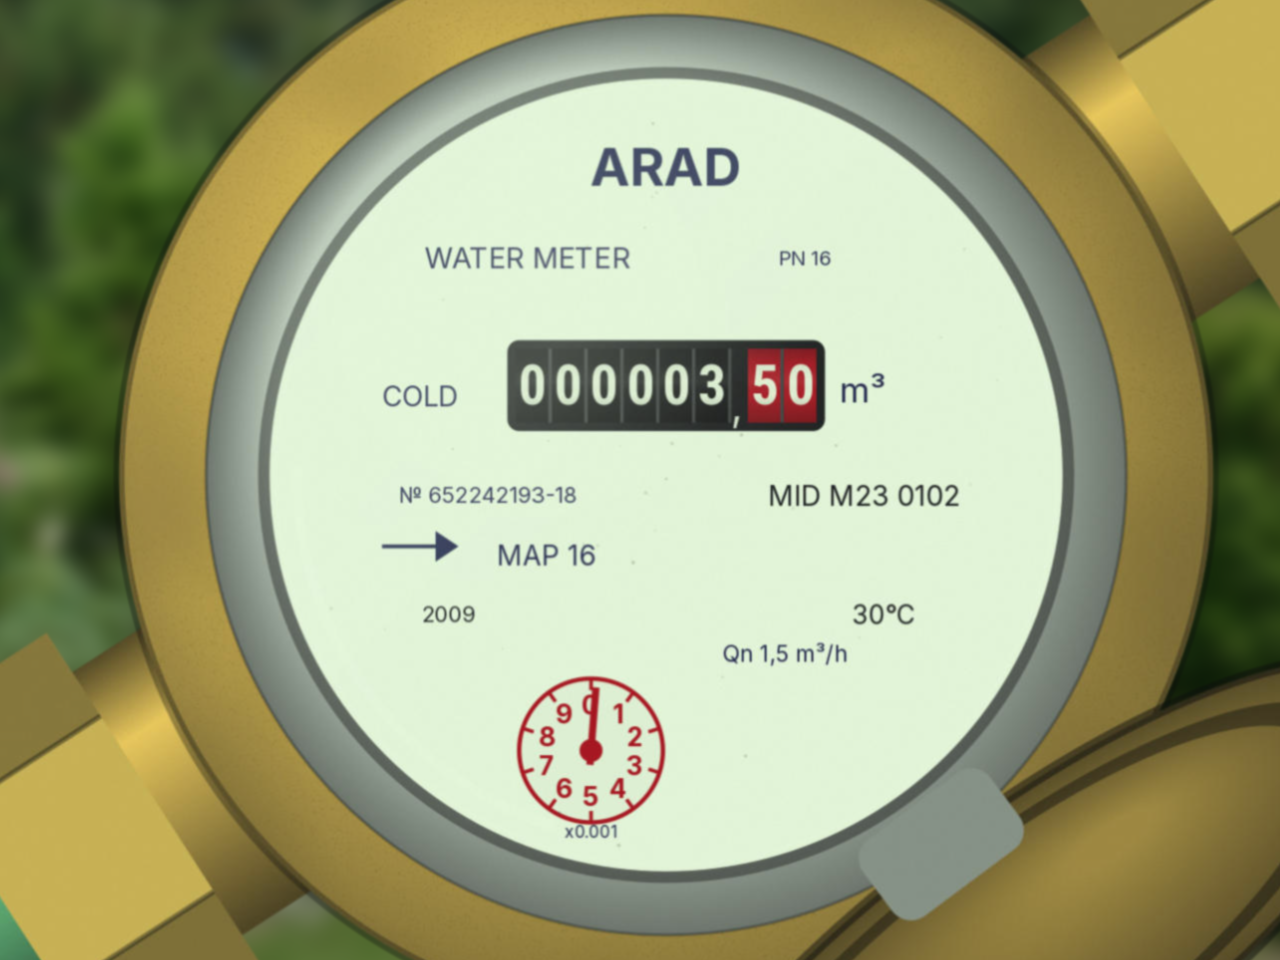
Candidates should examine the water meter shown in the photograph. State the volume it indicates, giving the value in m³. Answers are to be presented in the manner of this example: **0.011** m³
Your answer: **3.500** m³
